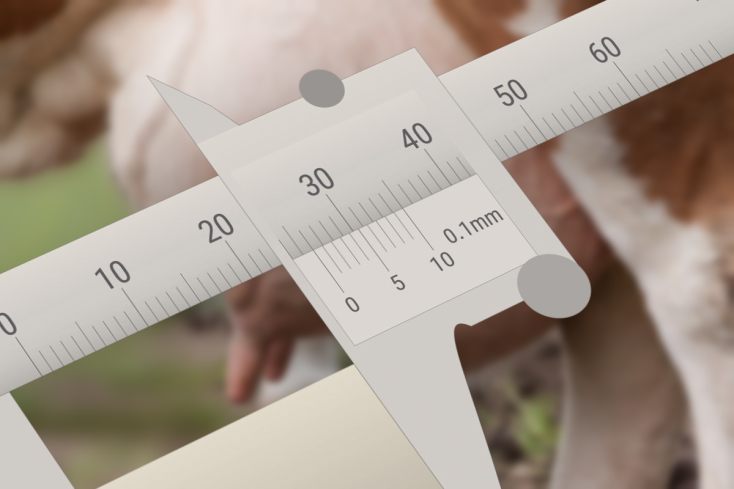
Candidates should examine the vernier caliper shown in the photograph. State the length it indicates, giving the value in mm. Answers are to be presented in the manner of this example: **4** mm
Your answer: **26.0** mm
